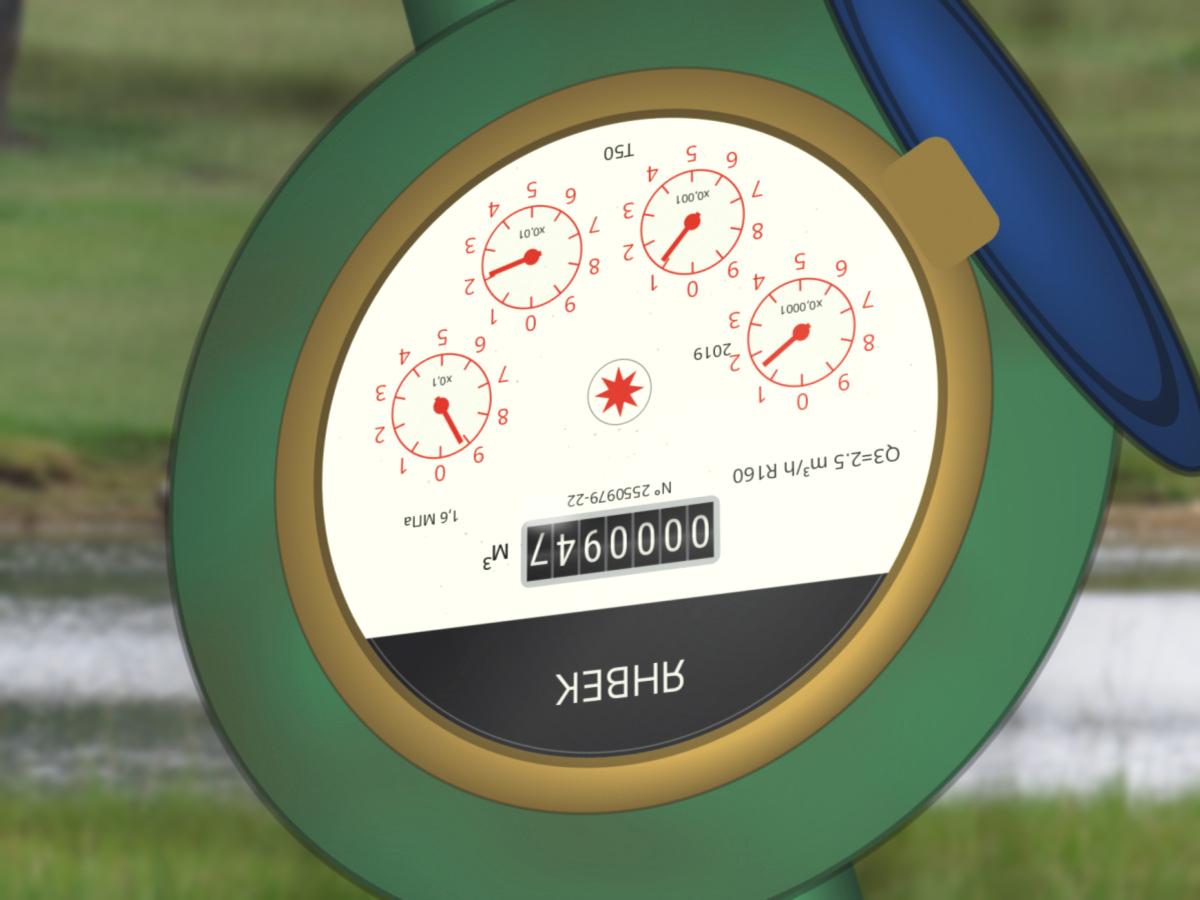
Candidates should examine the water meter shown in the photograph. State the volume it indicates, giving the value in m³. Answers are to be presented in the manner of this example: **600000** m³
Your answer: **946.9211** m³
